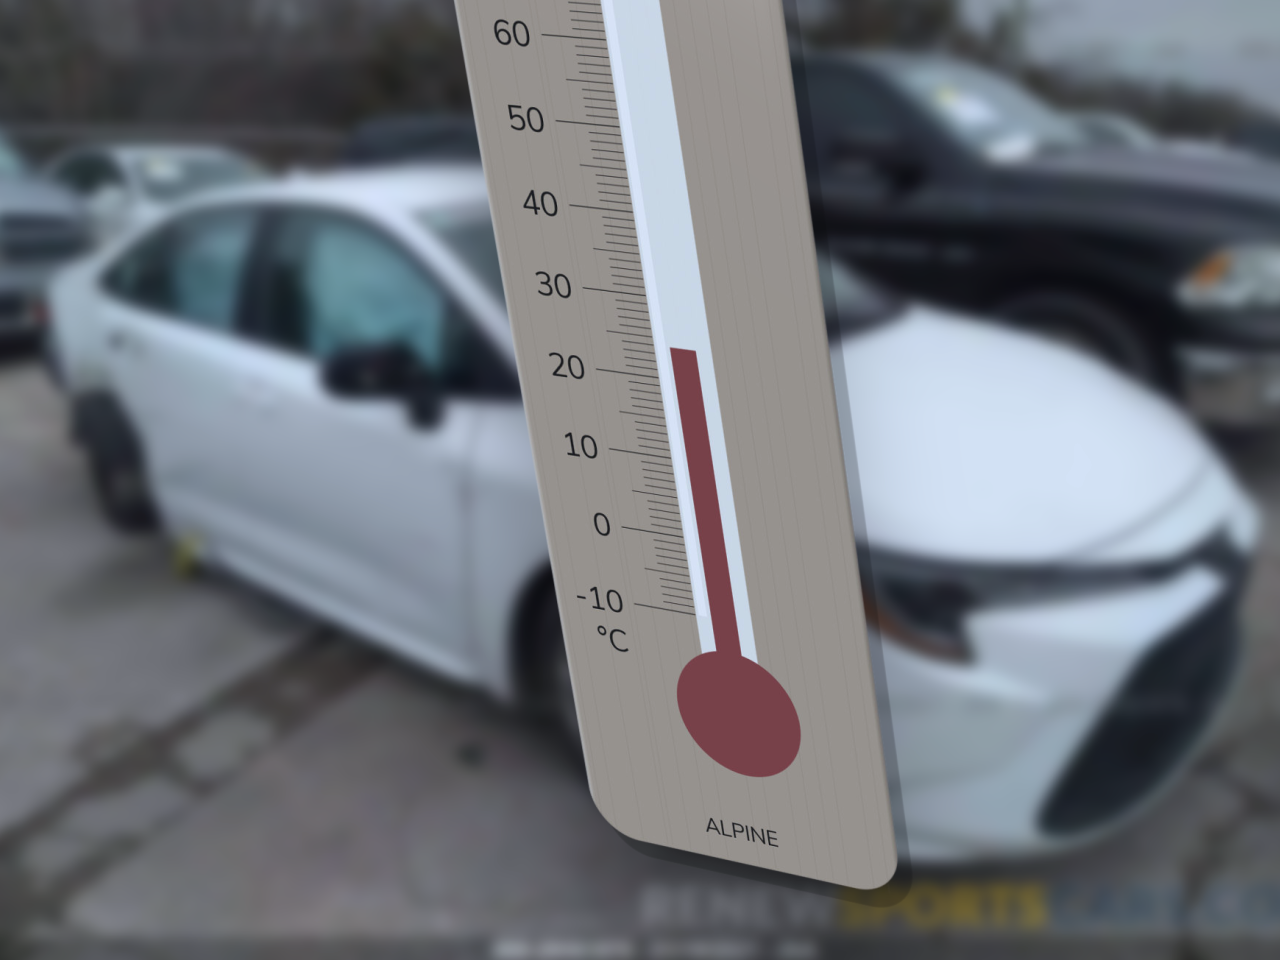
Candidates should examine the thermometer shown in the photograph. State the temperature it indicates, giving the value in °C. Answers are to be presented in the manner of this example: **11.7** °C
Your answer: **24** °C
